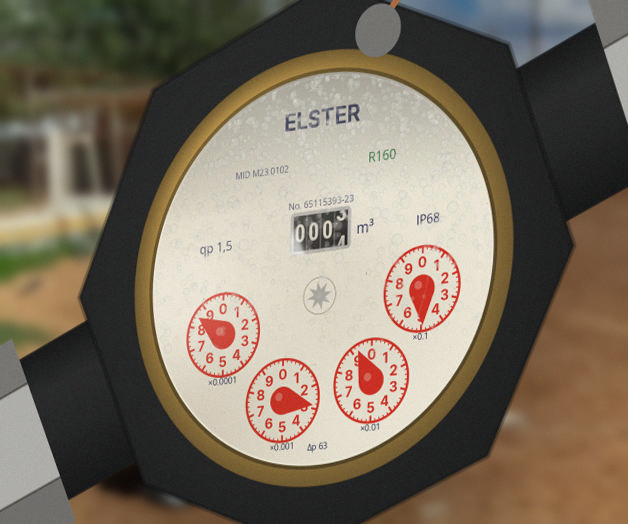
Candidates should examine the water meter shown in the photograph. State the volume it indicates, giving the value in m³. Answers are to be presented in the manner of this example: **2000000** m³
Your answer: **3.4928** m³
